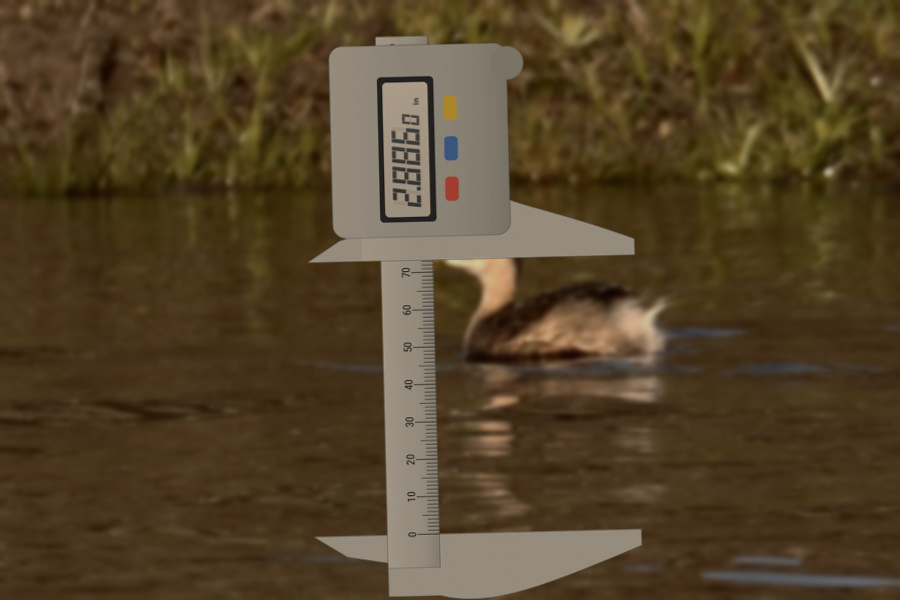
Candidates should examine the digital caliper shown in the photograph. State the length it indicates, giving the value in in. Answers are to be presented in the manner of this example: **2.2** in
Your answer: **2.8860** in
